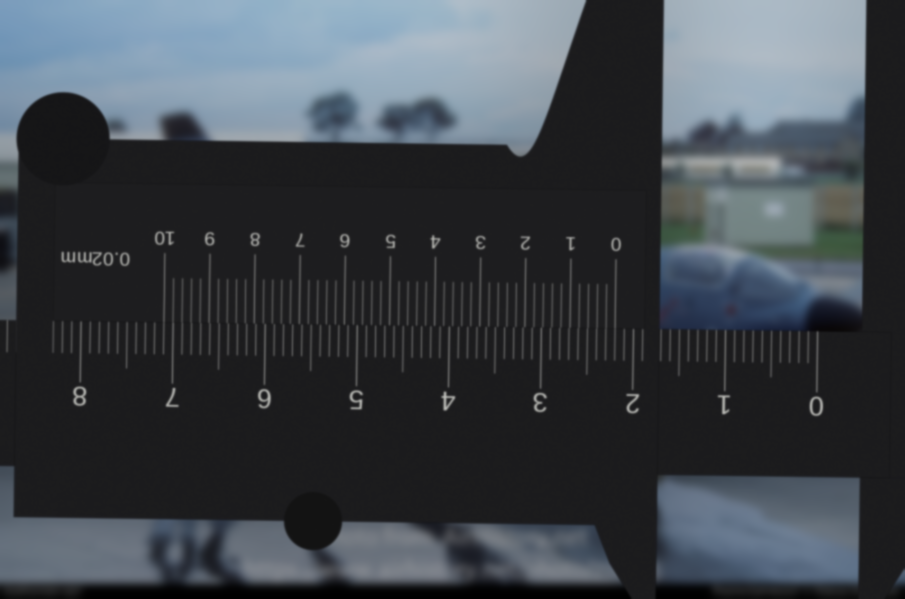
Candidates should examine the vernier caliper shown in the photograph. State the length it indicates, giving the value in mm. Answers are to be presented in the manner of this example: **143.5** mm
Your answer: **22.0** mm
